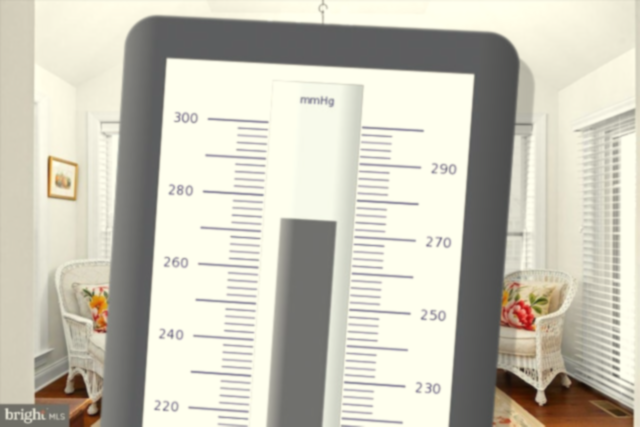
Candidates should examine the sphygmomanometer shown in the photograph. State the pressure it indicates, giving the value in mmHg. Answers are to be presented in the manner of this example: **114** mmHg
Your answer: **274** mmHg
